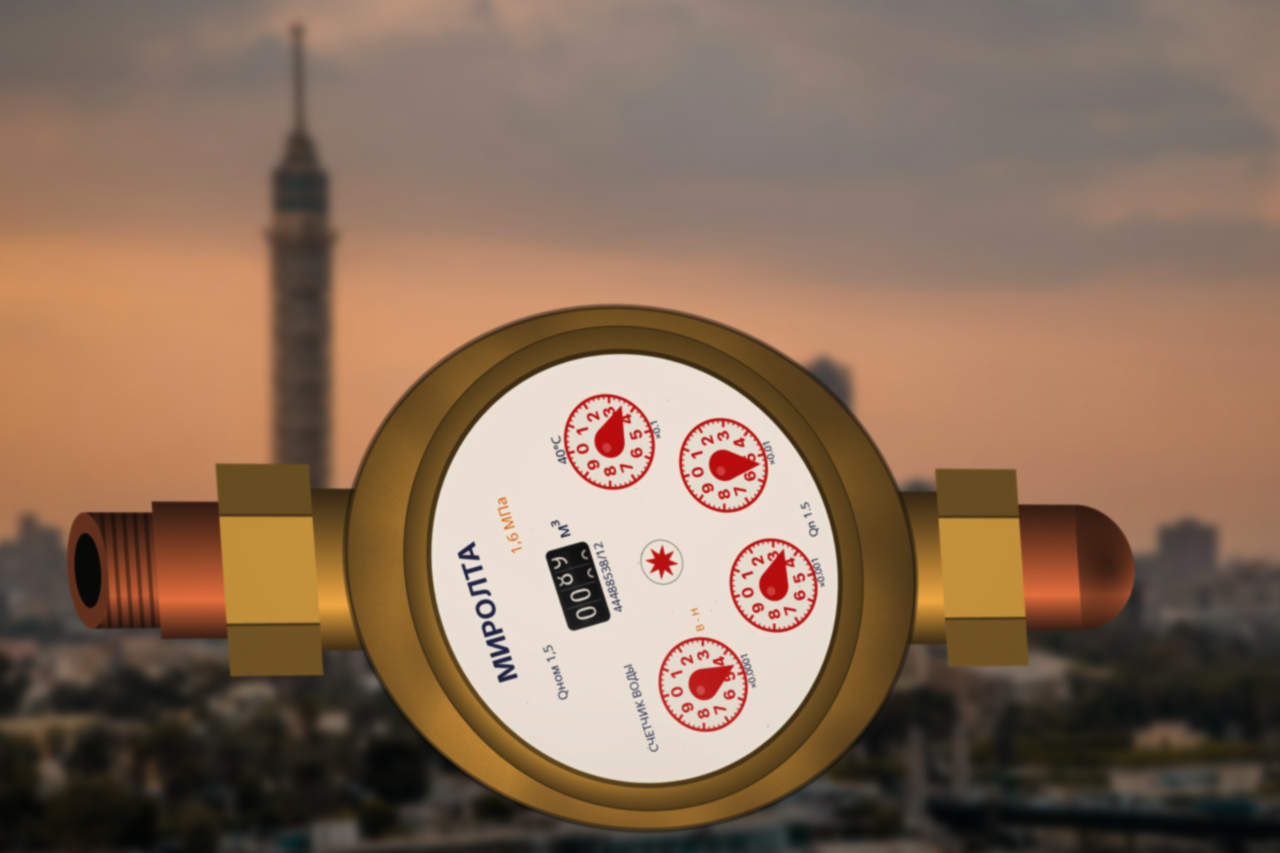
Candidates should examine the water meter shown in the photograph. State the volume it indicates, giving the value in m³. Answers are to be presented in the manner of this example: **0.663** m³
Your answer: **89.3534** m³
